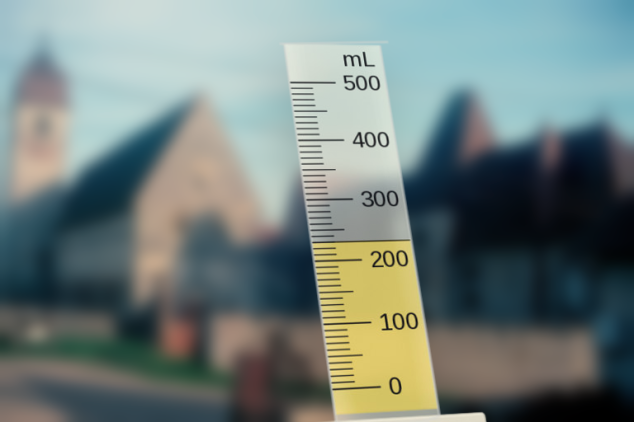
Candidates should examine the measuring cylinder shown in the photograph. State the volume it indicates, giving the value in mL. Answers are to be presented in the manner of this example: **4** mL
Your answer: **230** mL
